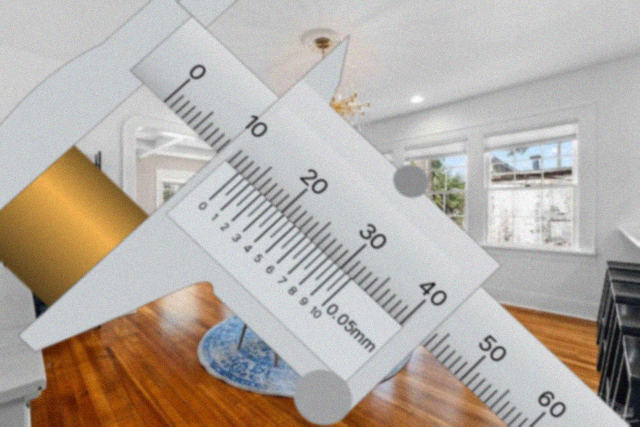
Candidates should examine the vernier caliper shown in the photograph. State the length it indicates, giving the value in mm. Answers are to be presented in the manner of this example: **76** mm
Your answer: **12.8** mm
